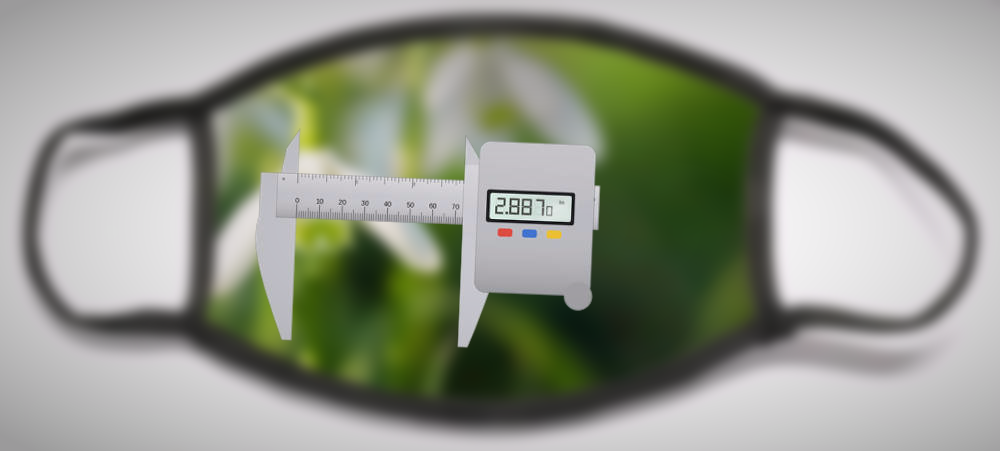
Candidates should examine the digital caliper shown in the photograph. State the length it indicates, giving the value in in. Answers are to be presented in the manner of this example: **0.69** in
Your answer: **2.8870** in
